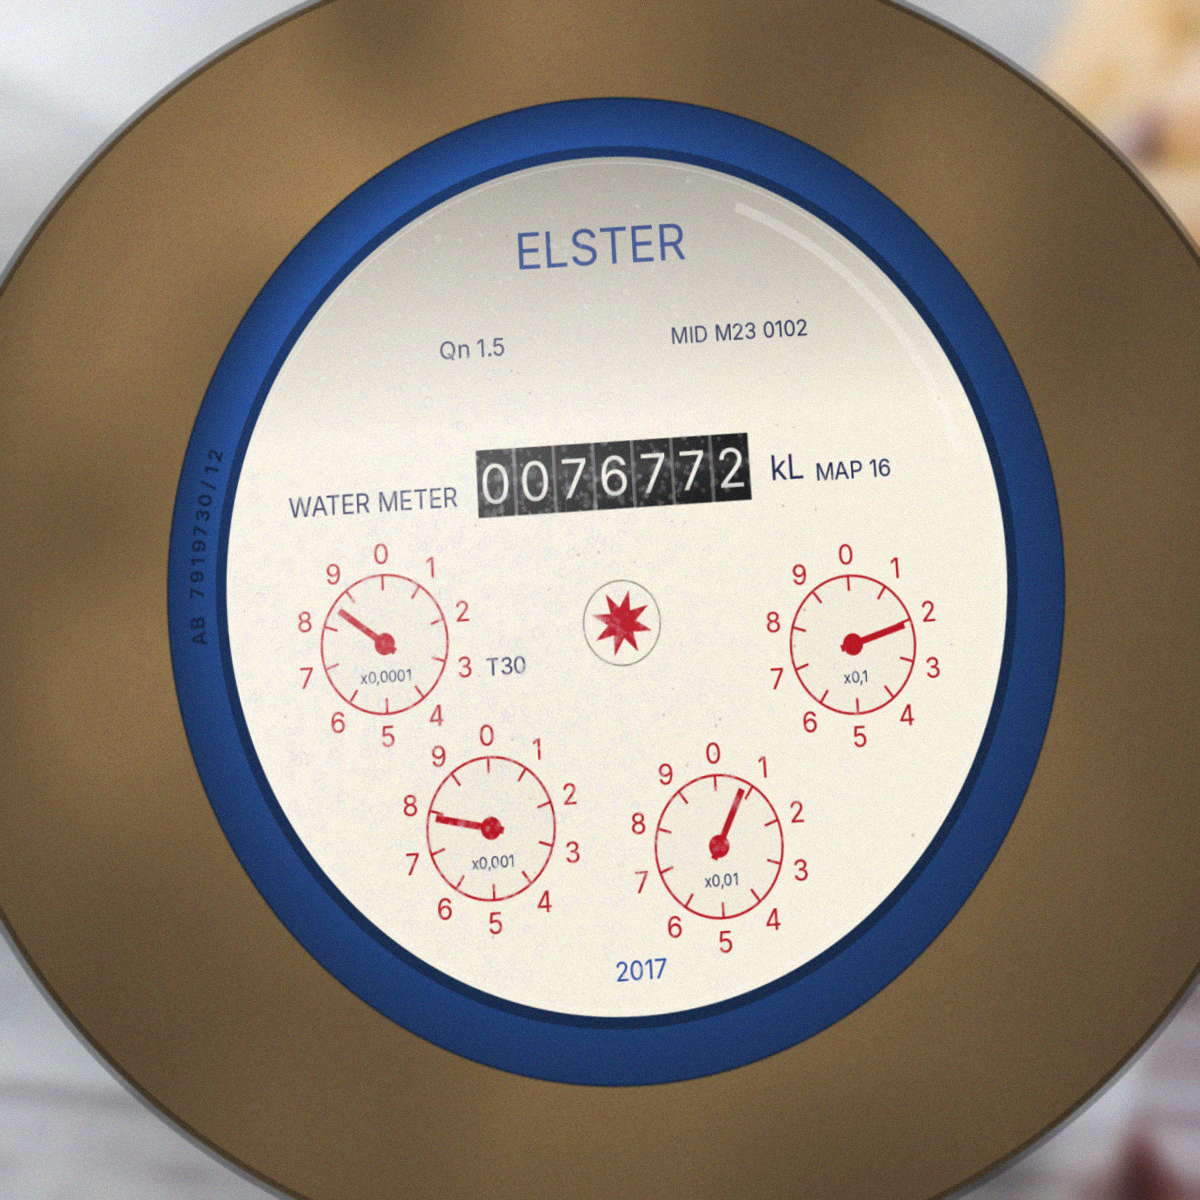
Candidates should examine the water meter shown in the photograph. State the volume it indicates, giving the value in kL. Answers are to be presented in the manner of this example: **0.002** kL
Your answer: **76772.2078** kL
